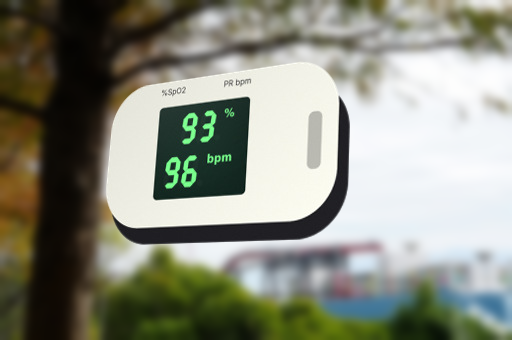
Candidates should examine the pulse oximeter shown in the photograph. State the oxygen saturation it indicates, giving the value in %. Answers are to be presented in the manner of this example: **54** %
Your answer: **93** %
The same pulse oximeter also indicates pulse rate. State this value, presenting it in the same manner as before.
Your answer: **96** bpm
